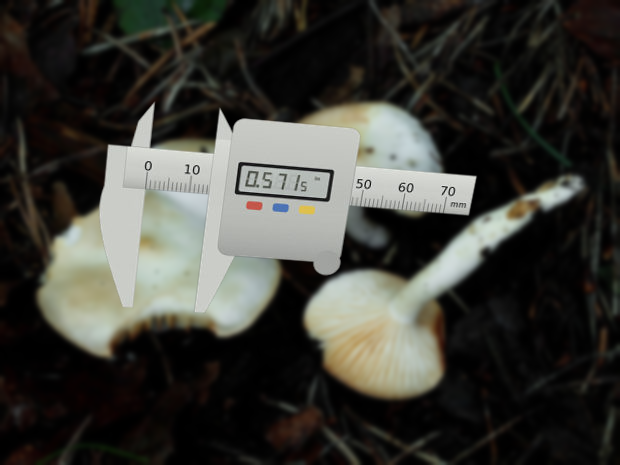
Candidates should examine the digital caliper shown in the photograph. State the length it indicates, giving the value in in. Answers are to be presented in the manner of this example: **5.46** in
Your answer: **0.5715** in
